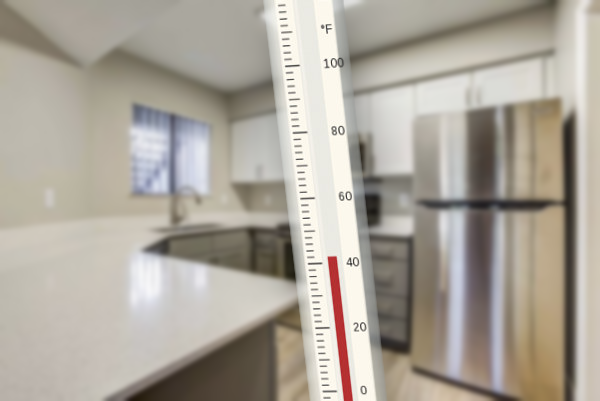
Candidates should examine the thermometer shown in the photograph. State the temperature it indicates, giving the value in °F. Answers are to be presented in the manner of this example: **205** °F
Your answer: **42** °F
